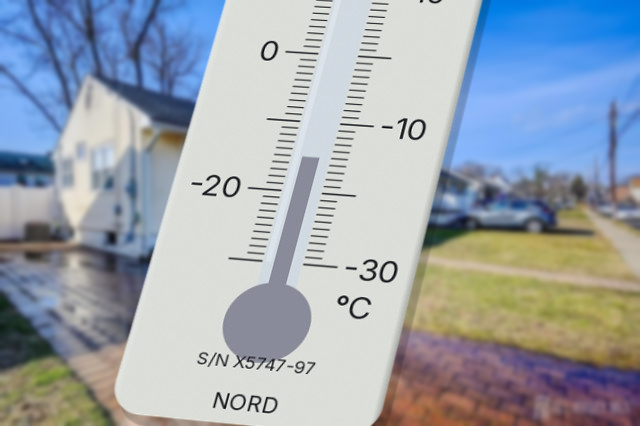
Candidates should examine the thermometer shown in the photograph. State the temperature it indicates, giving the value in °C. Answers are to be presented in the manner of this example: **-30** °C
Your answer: **-15** °C
